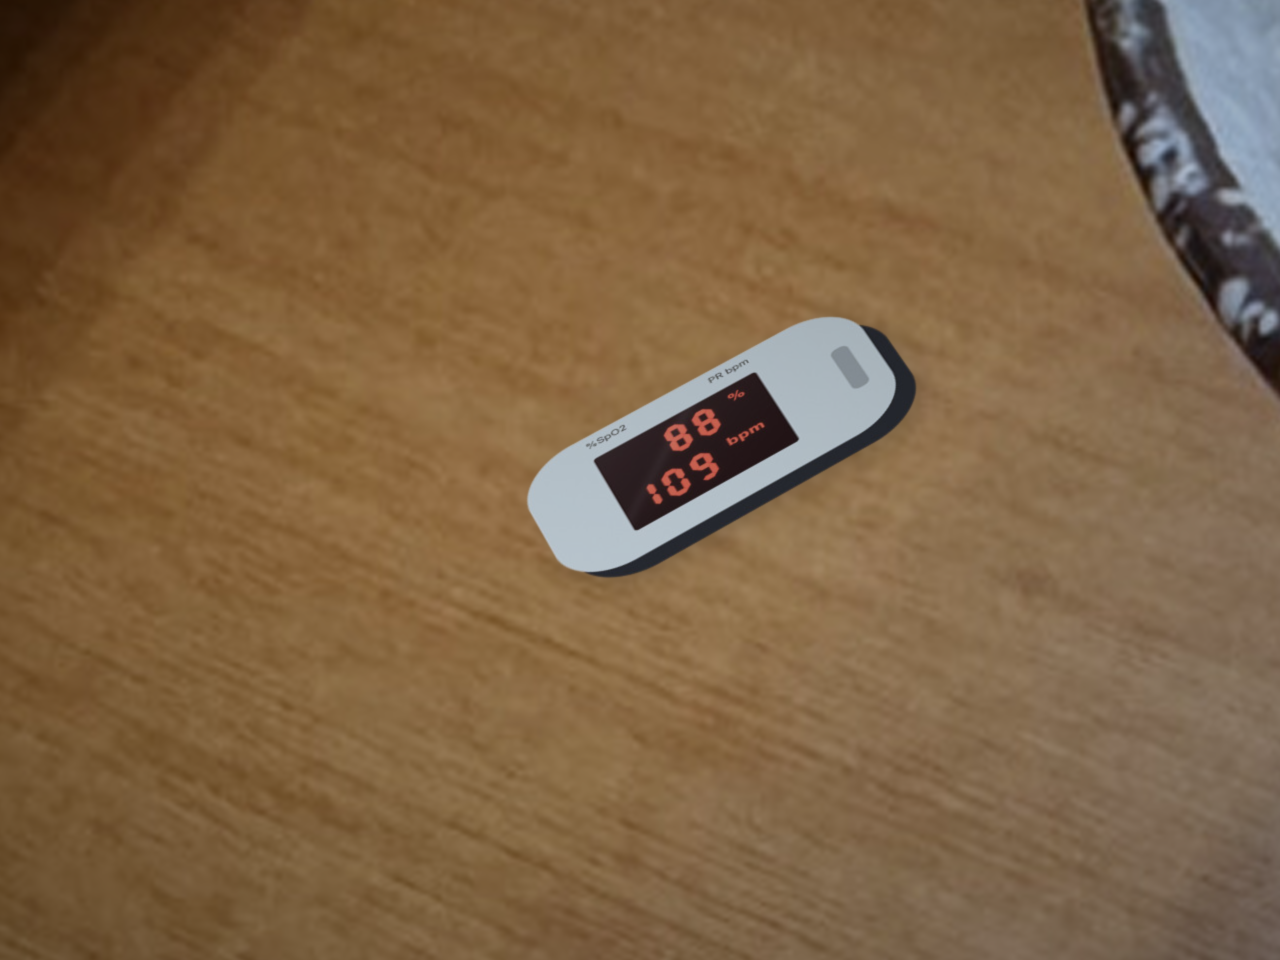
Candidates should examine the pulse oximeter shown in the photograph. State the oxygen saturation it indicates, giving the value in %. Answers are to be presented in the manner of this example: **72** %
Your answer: **88** %
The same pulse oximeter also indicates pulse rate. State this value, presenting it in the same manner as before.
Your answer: **109** bpm
